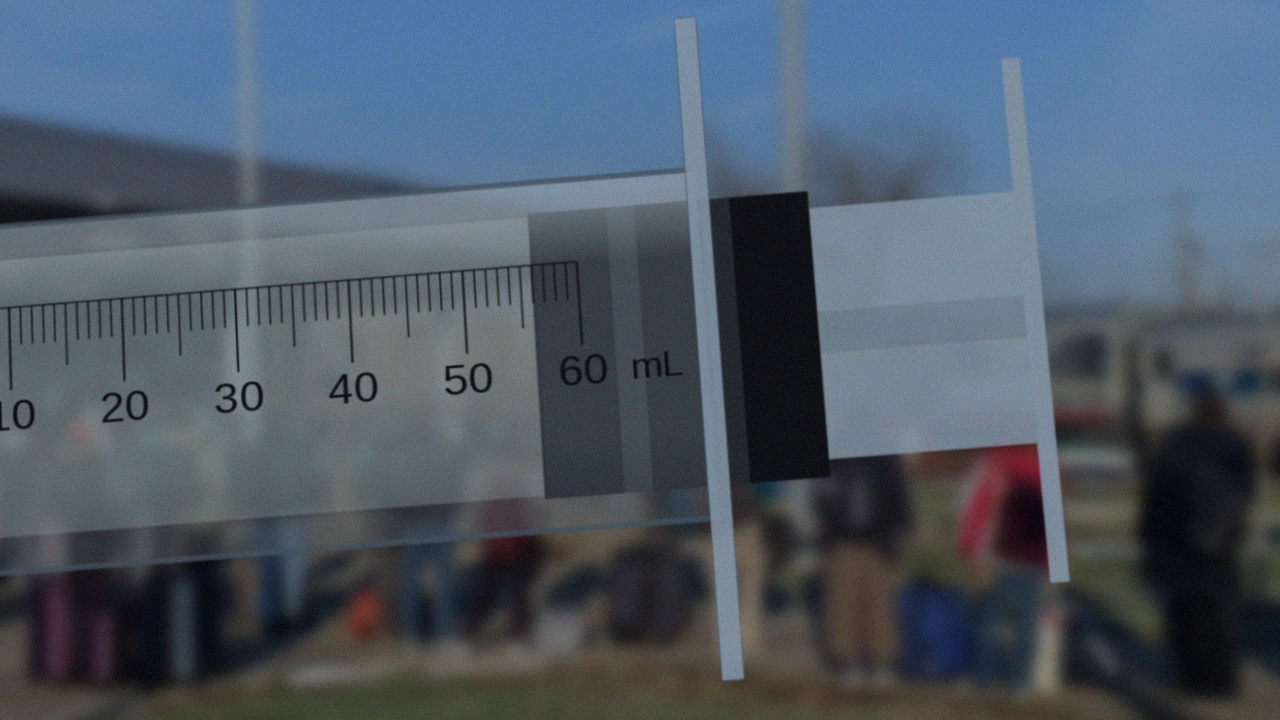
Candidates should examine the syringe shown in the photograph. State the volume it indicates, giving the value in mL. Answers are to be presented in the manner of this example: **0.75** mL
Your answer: **56** mL
